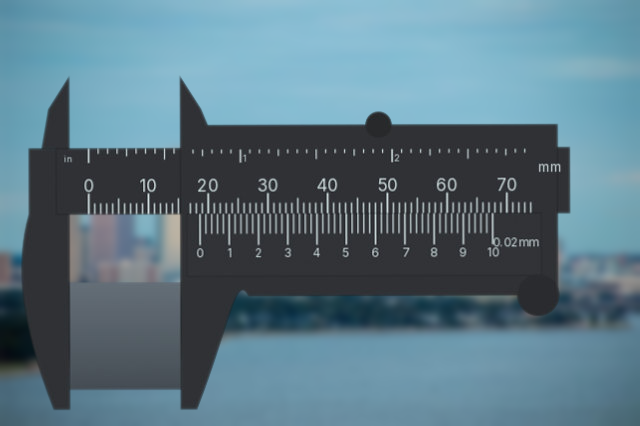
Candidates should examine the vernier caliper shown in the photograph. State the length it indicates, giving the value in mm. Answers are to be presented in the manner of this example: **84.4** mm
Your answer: **18.6** mm
